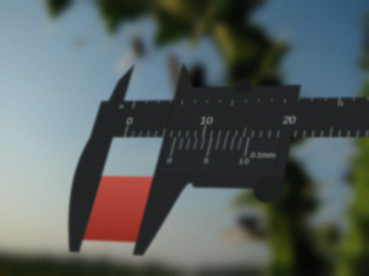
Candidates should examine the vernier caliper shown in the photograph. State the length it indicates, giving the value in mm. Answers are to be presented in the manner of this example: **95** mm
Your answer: **6.6** mm
